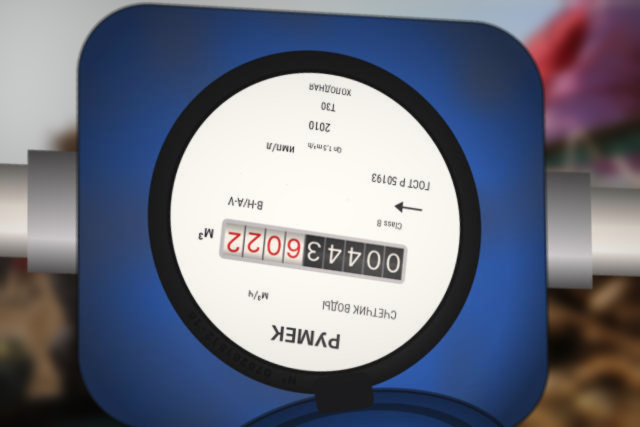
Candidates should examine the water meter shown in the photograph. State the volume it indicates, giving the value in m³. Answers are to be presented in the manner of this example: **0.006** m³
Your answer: **443.6022** m³
